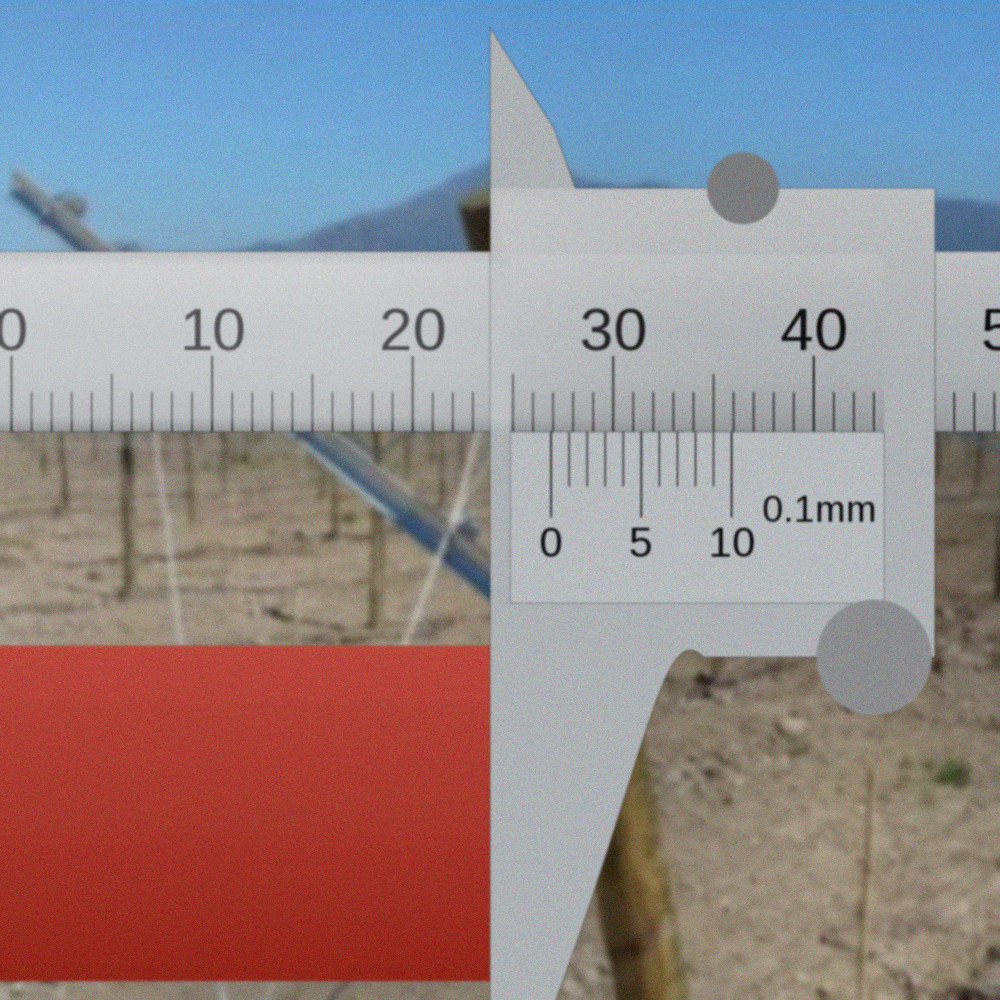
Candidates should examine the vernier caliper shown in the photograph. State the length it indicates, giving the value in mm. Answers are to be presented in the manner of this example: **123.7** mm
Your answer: **26.9** mm
